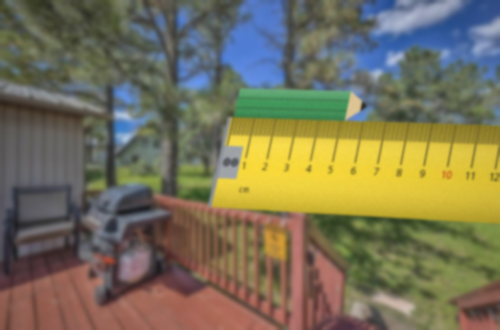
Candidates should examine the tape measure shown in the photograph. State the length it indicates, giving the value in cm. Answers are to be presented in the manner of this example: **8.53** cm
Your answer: **6** cm
